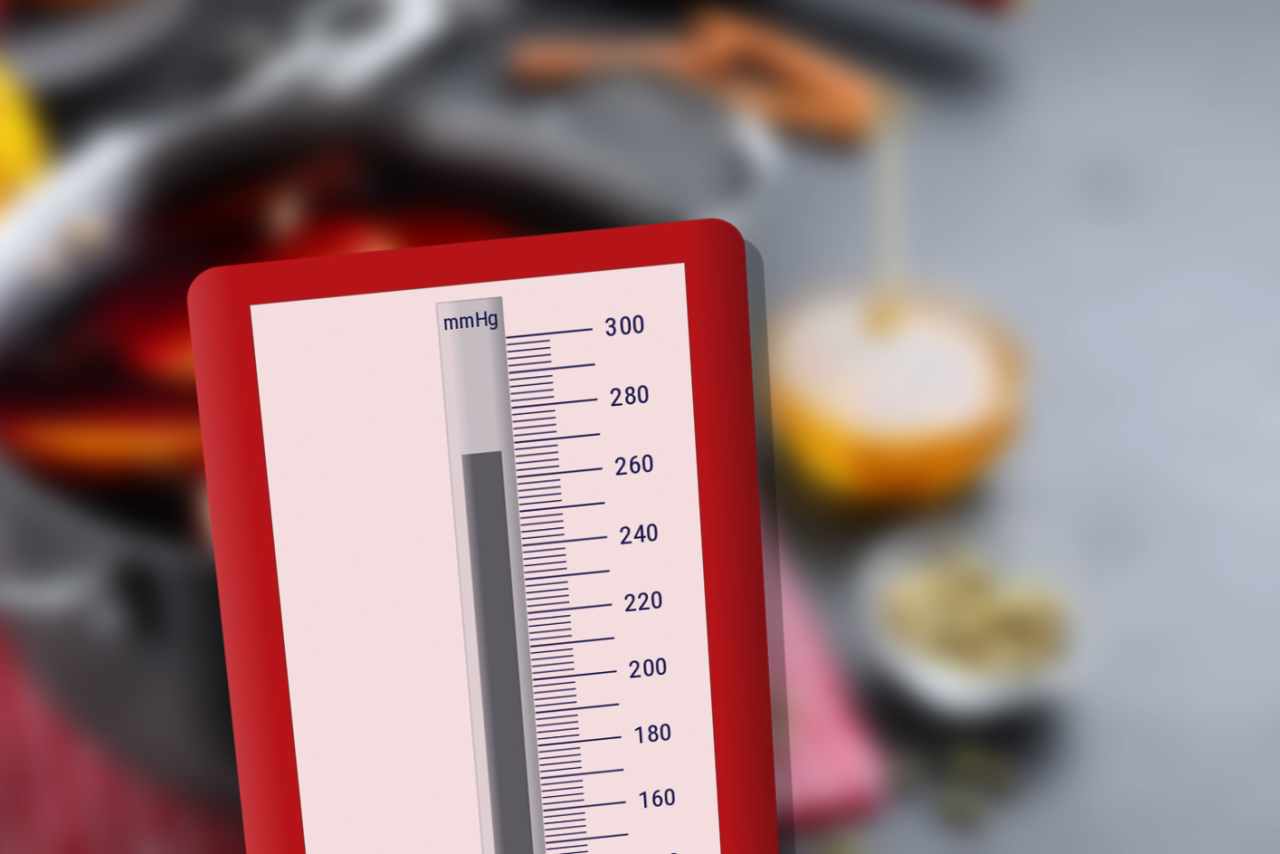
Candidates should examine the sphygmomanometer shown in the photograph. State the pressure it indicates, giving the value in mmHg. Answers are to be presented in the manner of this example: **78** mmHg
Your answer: **268** mmHg
